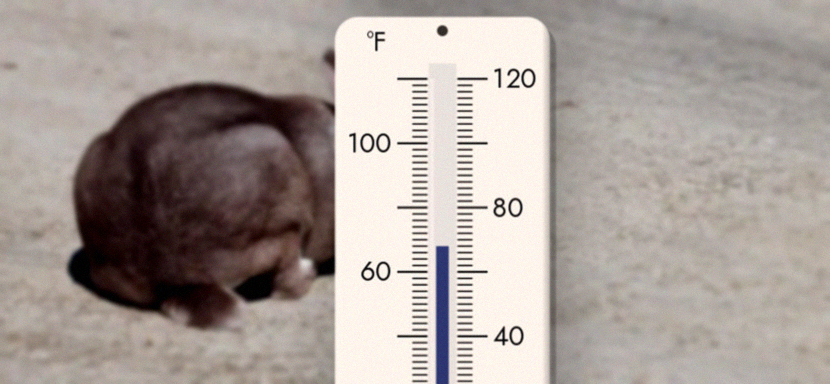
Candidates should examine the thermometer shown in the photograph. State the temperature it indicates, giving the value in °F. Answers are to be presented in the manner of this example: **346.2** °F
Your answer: **68** °F
